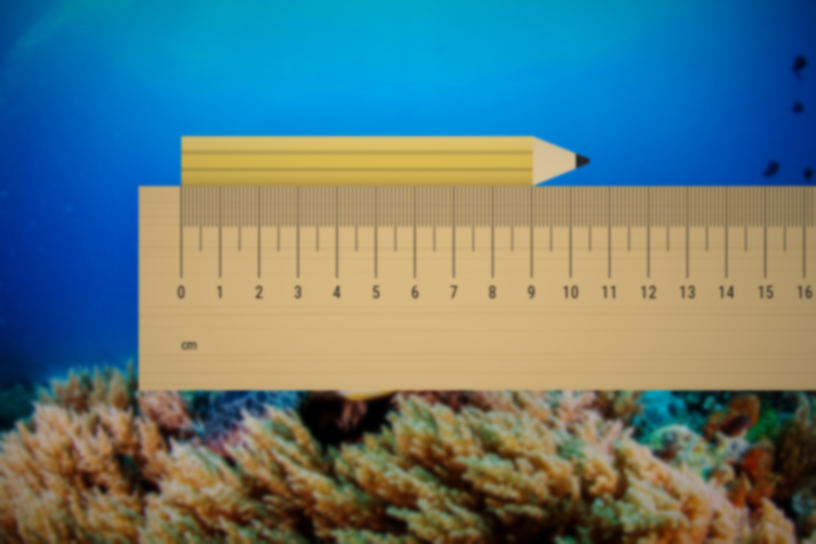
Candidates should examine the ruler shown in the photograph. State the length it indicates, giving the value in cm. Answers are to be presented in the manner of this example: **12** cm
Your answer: **10.5** cm
